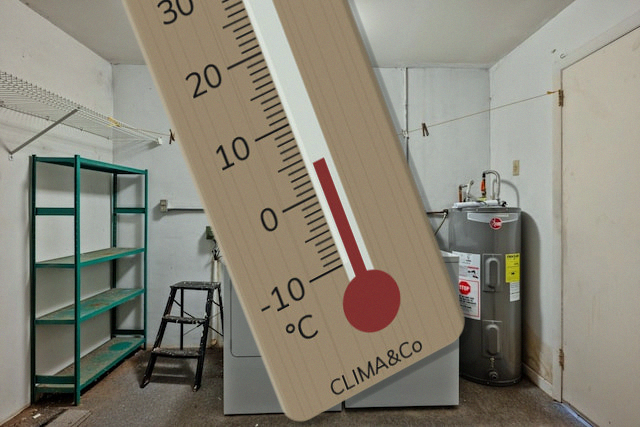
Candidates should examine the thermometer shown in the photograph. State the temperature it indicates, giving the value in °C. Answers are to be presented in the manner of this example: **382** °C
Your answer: **4** °C
